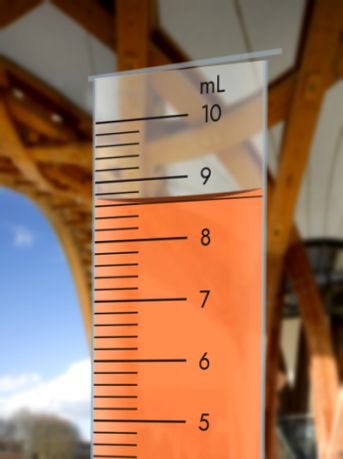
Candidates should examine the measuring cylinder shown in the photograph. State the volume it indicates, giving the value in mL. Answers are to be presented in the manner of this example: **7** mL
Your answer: **8.6** mL
